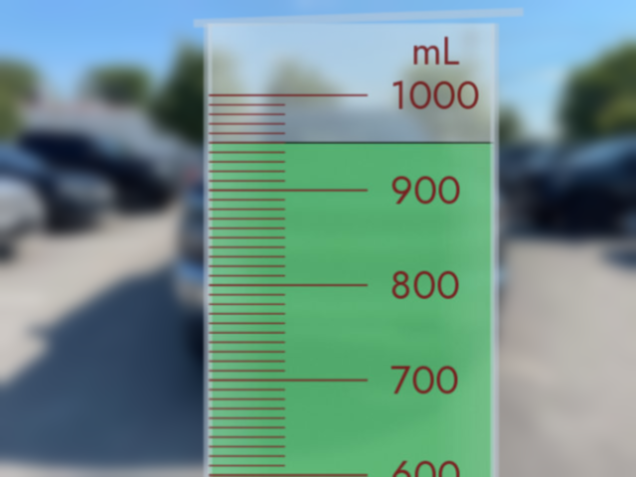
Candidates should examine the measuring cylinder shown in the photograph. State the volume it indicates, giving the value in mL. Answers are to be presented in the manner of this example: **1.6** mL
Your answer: **950** mL
